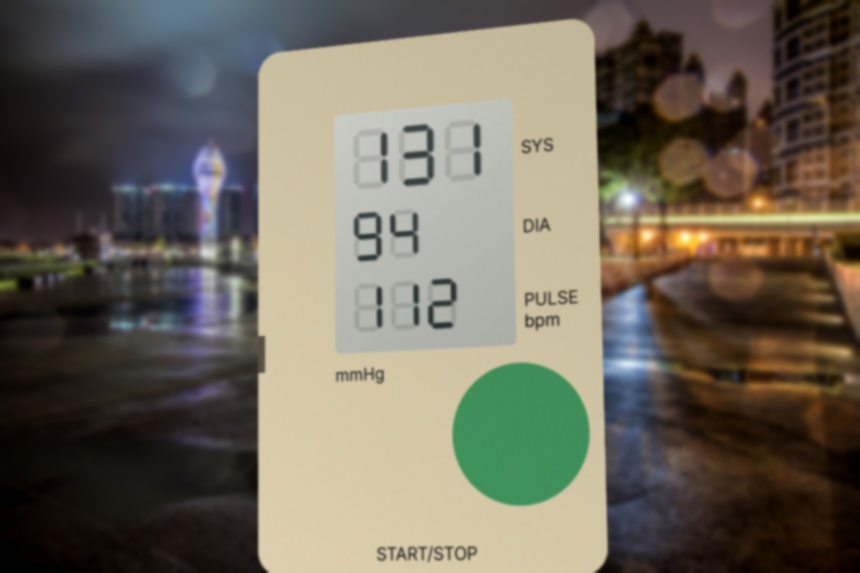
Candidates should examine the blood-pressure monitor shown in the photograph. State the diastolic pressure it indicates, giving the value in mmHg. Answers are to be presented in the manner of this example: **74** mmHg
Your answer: **94** mmHg
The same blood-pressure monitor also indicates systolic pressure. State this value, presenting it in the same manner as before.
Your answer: **131** mmHg
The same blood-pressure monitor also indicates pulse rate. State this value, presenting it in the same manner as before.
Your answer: **112** bpm
